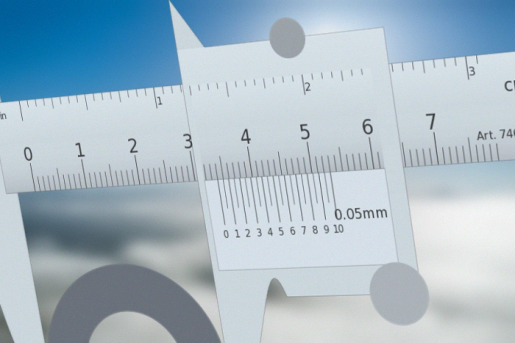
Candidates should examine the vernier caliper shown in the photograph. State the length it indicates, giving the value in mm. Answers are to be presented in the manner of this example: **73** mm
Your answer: **34.0** mm
